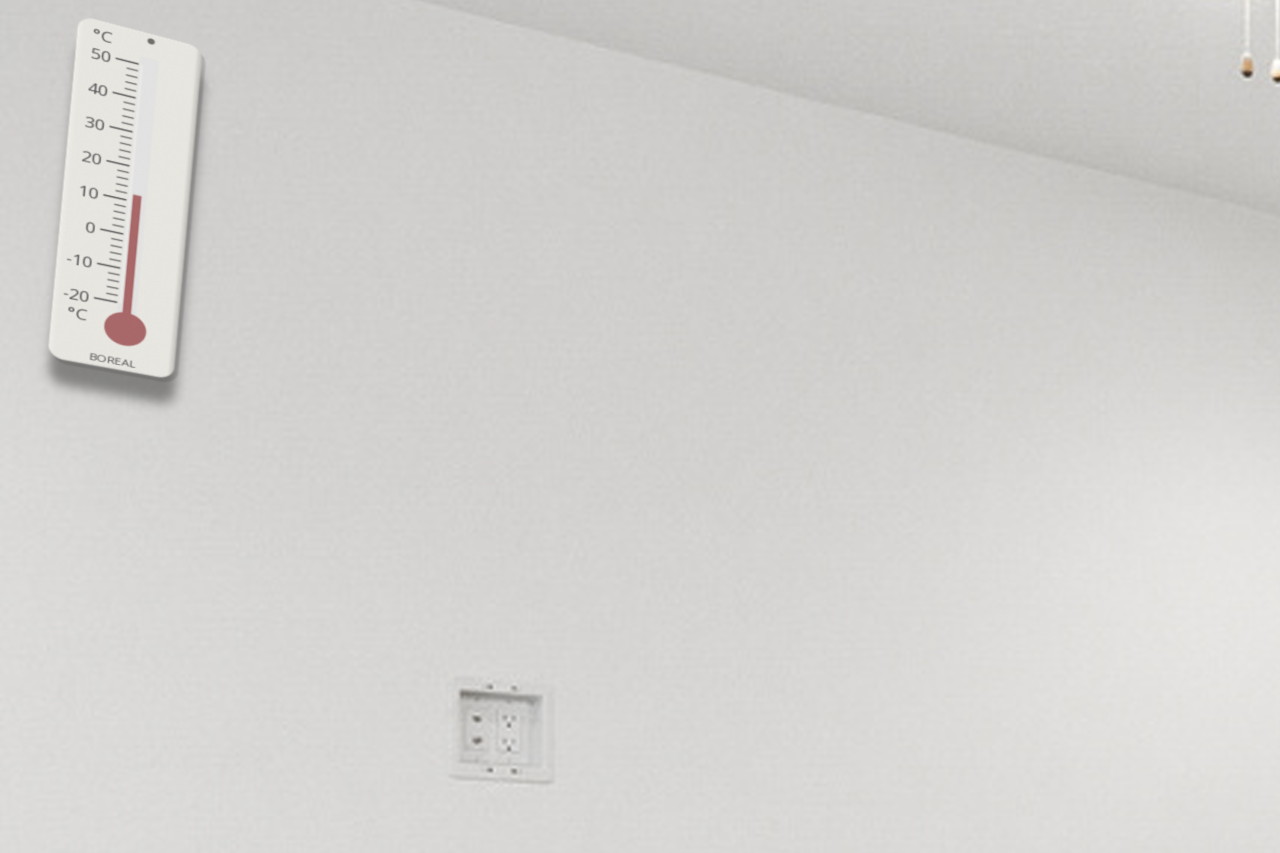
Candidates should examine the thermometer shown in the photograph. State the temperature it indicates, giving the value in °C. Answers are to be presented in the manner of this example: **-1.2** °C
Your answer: **12** °C
